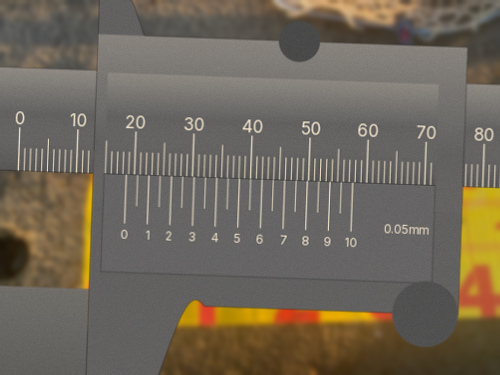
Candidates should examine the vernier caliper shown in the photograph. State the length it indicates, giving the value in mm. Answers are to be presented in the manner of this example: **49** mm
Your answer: **18.6** mm
